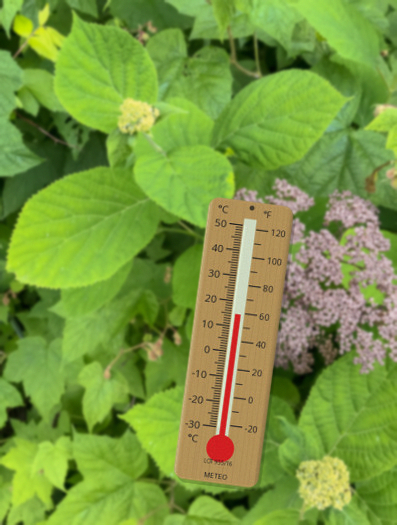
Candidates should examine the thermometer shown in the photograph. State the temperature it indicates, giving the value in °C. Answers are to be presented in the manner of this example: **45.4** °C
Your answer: **15** °C
